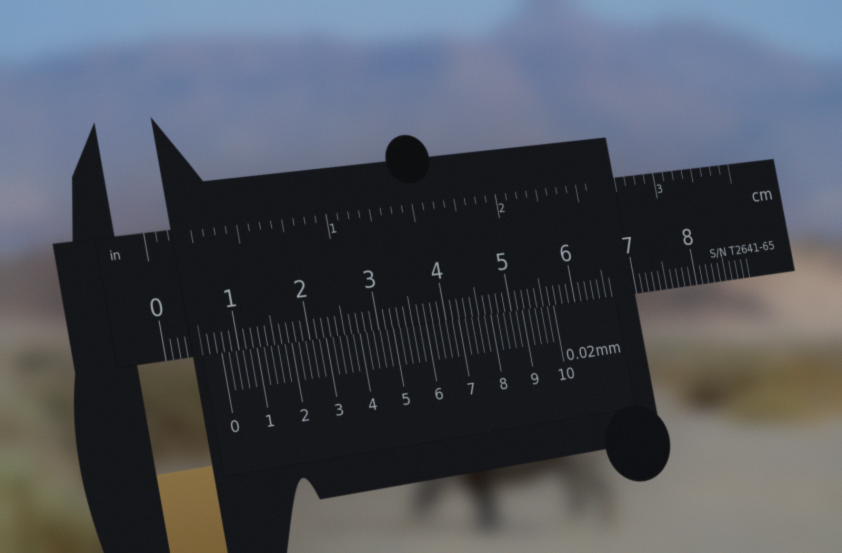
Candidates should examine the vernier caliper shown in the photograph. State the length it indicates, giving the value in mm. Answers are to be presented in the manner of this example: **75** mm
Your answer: **7.6** mm
